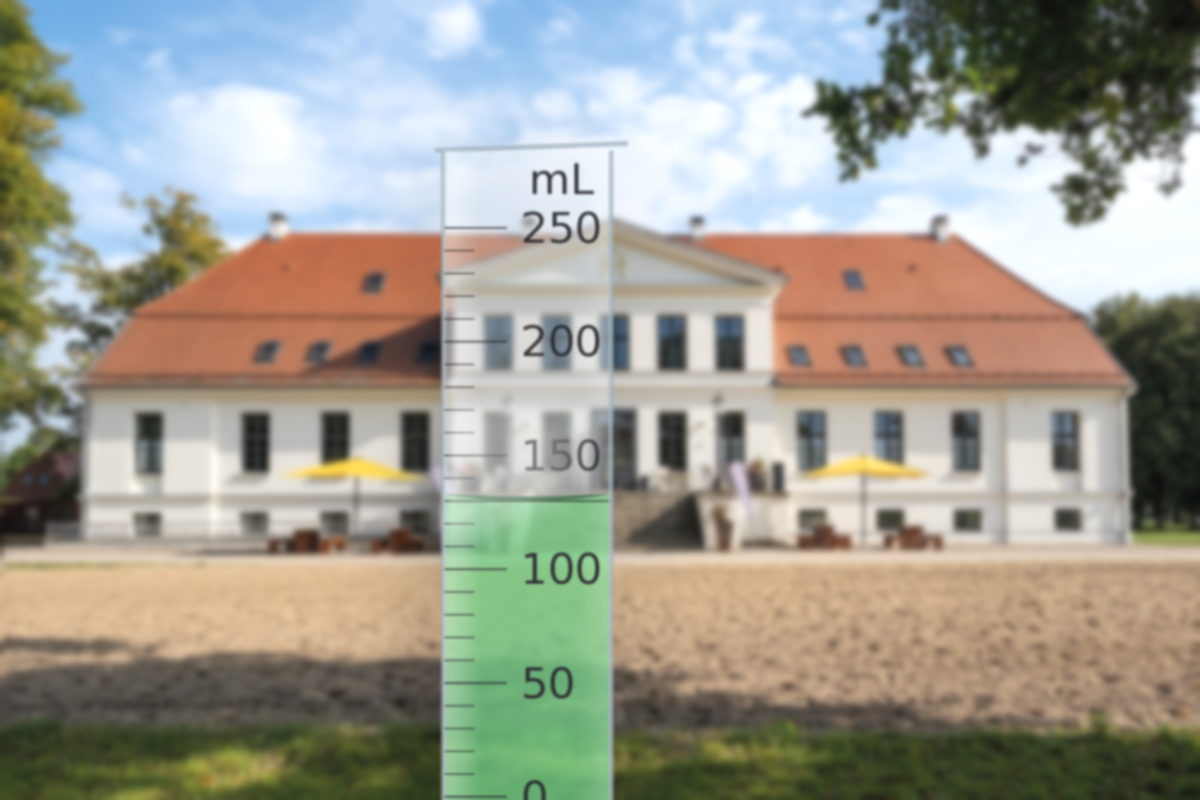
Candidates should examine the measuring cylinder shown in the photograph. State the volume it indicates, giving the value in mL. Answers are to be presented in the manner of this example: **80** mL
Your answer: **130** mL
